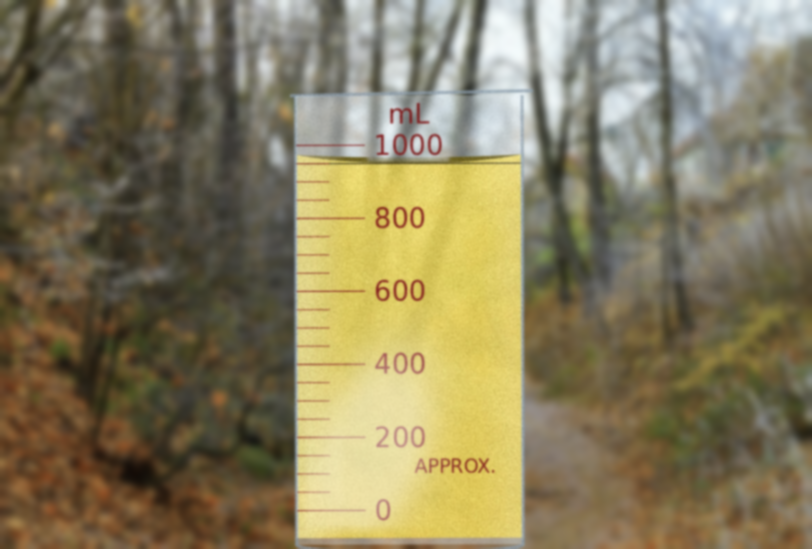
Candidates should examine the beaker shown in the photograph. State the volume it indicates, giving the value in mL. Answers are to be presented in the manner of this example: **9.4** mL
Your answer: **950** mL
